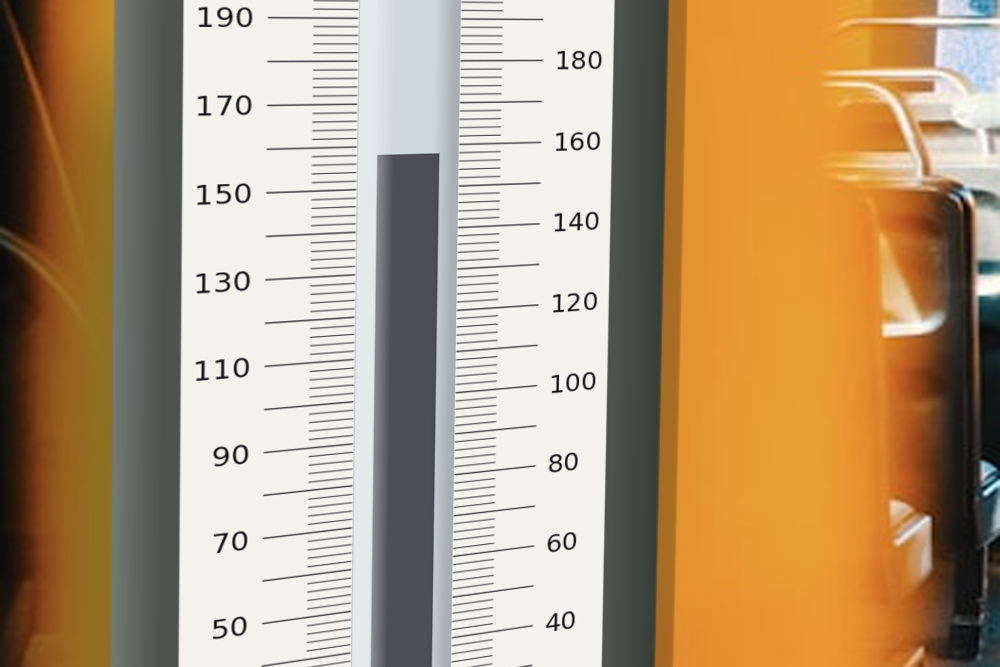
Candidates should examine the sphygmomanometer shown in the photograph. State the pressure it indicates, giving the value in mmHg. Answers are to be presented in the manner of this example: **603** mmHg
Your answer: **158** mmHg
